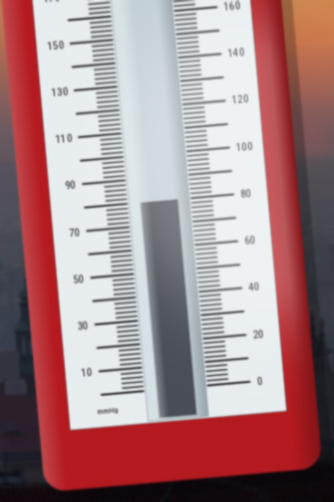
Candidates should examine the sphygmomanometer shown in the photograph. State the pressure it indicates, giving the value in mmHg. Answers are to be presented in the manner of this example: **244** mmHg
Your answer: **80** mmHg
